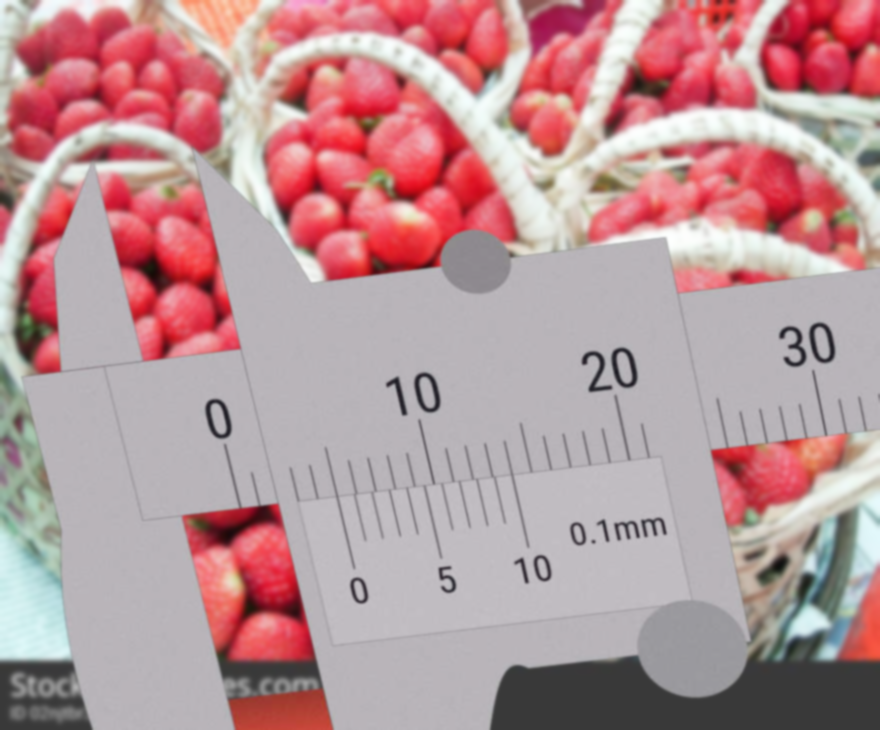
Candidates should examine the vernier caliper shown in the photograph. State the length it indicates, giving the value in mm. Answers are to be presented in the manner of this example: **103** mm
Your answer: **5.0** mm
